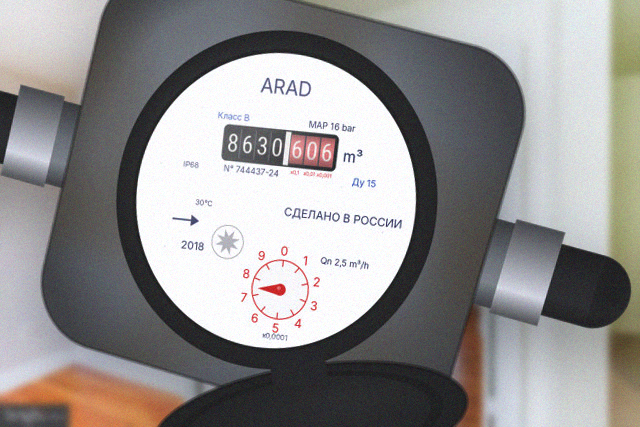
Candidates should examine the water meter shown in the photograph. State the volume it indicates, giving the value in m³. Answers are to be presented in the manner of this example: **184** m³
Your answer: **8630.6067** m³
